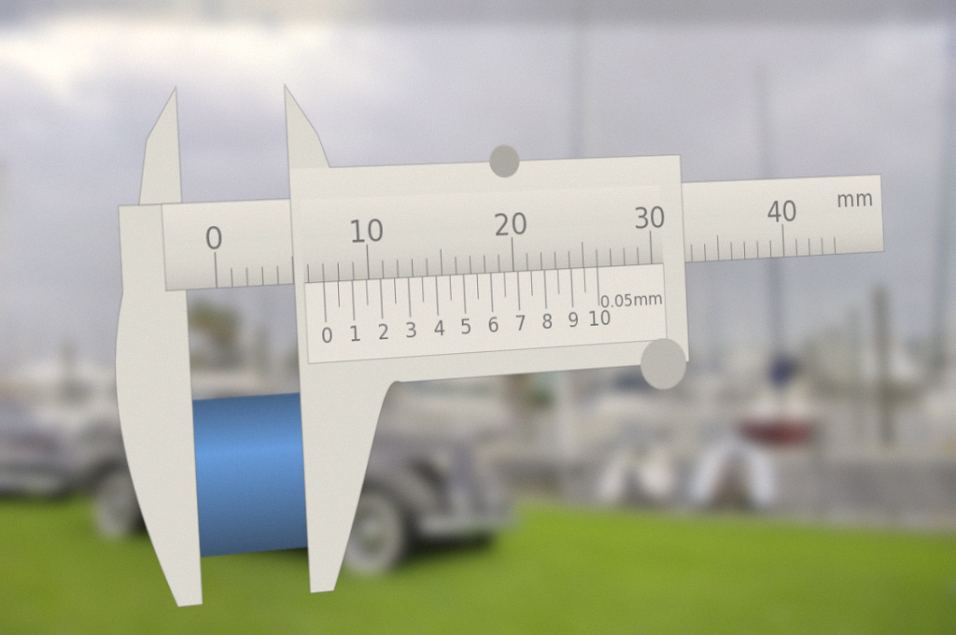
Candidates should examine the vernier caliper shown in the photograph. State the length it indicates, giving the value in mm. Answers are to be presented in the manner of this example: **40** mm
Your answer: **7.0** mm
